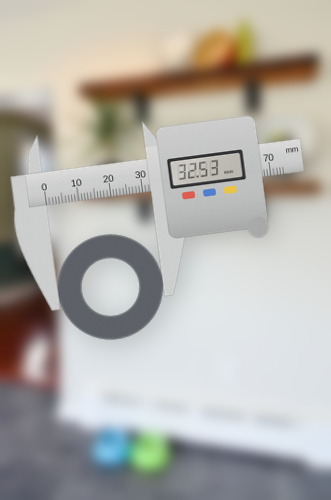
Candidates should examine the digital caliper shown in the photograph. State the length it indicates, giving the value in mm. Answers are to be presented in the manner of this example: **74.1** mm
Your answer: **32.53** mm
